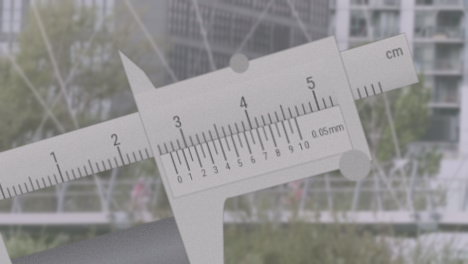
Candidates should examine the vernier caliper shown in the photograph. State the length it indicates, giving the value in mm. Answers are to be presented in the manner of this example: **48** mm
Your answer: **27.4** mm
